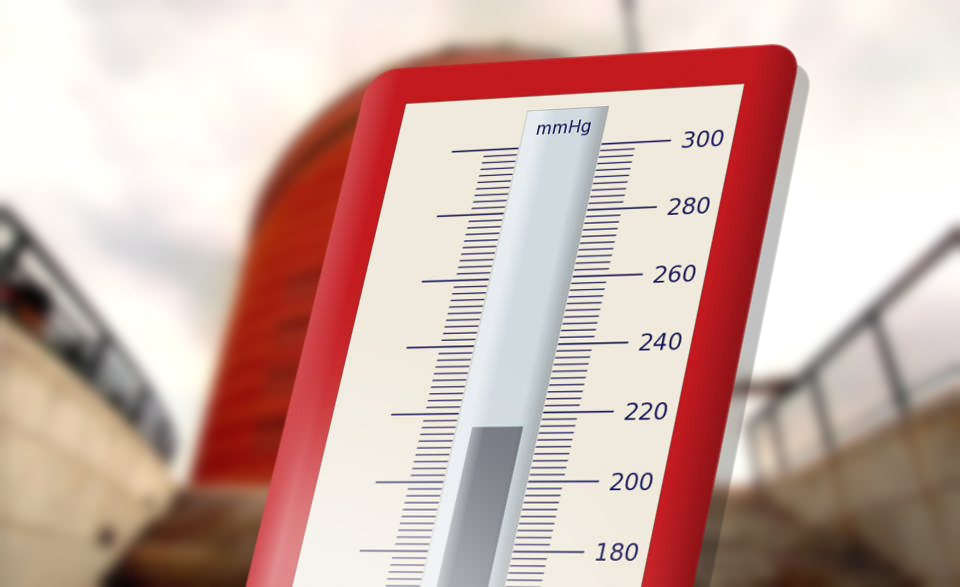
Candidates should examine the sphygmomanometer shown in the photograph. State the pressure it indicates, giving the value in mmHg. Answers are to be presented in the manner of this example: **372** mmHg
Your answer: **216** mmHg
